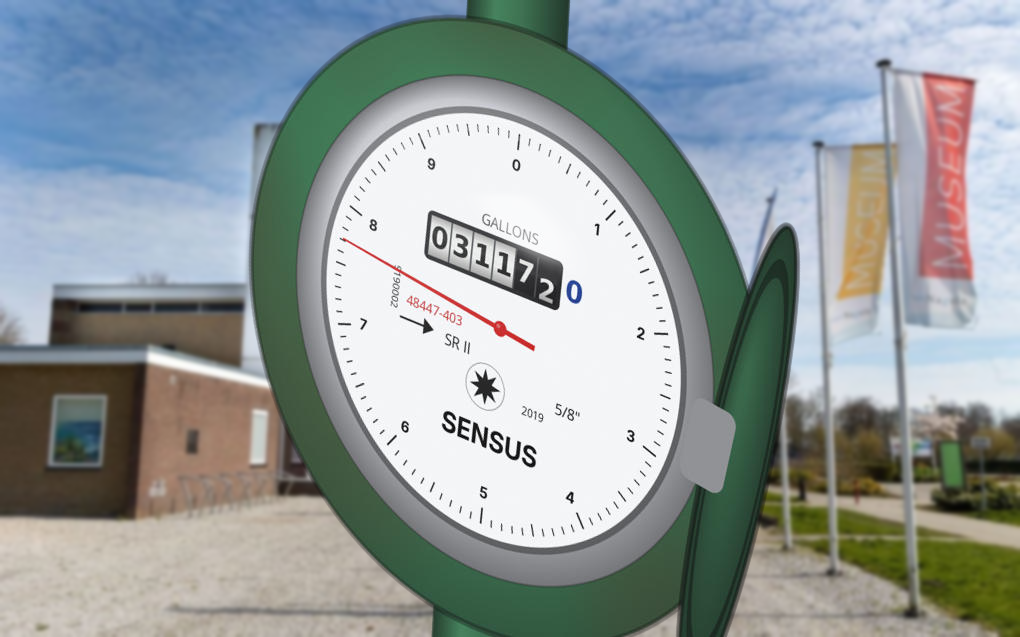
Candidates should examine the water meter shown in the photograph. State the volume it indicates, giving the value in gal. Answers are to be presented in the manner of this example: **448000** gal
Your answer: **311717.7** gal
